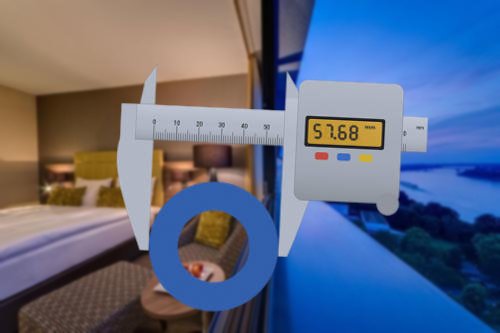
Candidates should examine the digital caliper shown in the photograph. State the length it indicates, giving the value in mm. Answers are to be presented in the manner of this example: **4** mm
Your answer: **57.68** mm
